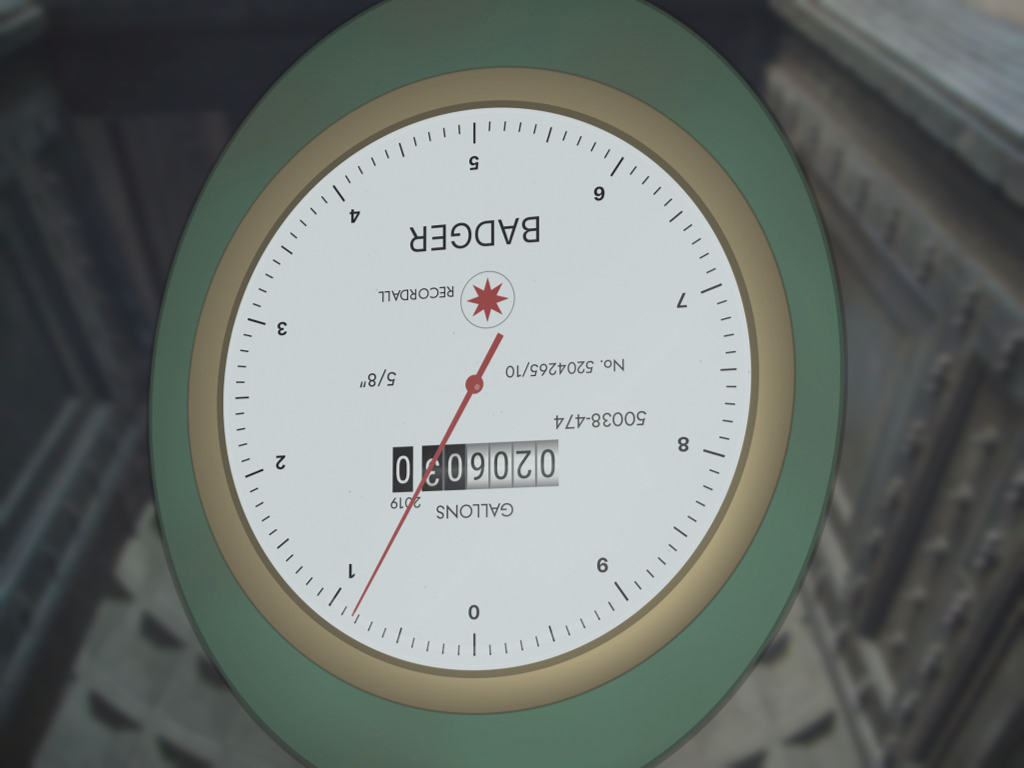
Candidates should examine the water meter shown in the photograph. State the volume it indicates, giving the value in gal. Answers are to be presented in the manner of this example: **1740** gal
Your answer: **206030.8** gal
